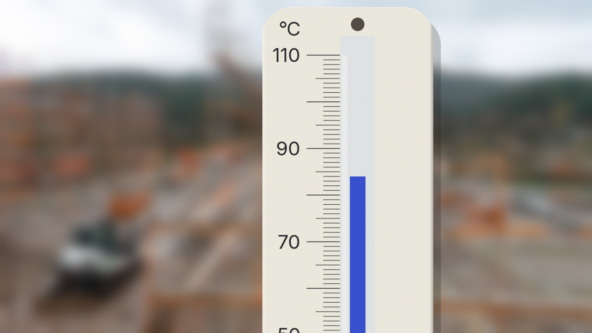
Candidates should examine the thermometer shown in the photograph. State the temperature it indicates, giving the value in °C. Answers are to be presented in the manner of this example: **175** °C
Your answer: **84** °C
